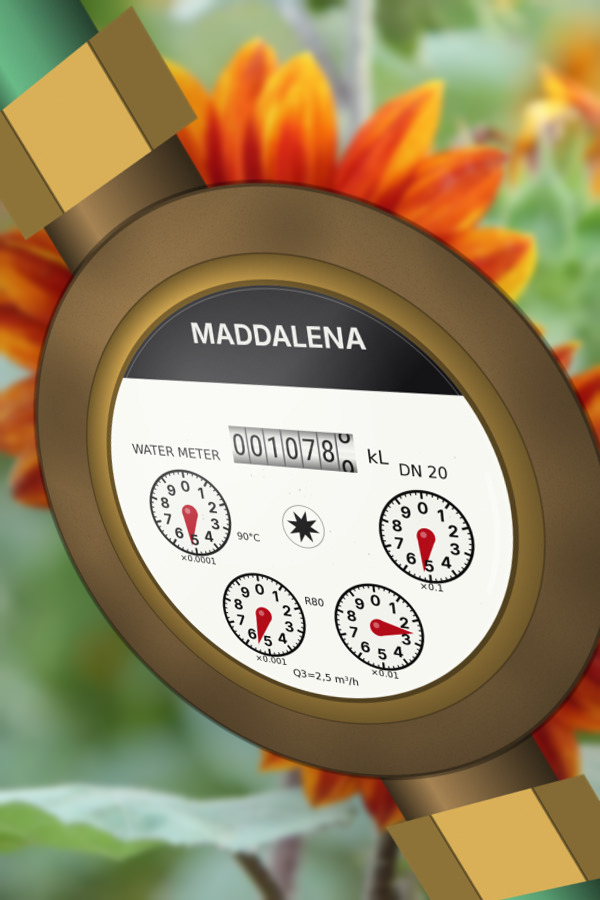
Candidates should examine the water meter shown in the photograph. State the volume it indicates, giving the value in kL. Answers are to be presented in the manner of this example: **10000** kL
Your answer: **10788.5255** kL
